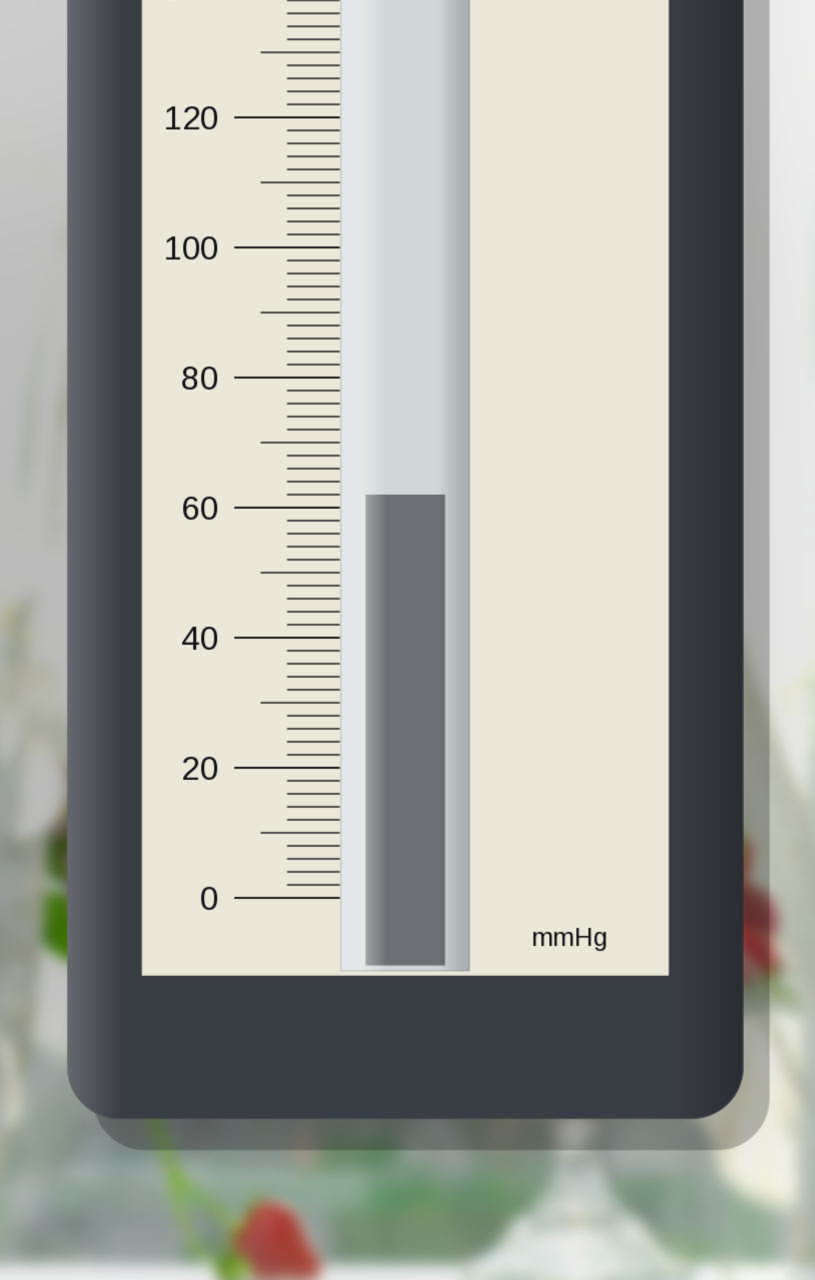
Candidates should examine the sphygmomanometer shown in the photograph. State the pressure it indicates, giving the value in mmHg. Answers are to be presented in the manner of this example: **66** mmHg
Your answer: **62** mmHg
